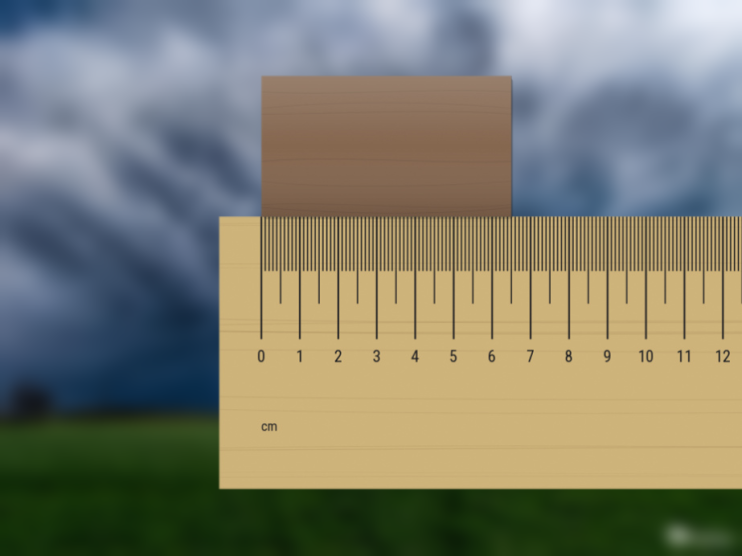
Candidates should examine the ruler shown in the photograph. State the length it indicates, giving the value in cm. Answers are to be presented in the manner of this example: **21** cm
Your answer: **6.5** cm
